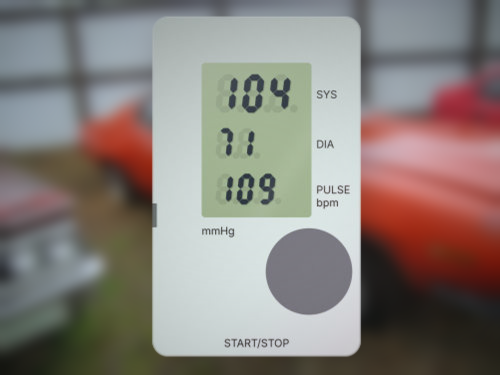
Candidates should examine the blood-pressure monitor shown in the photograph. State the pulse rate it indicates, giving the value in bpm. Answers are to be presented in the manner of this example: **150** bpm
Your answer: **109** bpm
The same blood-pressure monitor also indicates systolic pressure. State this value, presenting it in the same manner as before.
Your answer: **104** mmHg
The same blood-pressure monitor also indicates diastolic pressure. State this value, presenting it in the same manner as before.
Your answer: **71** mmHg
